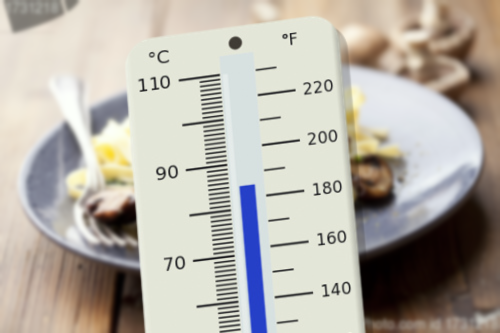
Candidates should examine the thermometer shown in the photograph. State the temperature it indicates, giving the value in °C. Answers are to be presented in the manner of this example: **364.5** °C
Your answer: **85** °C
